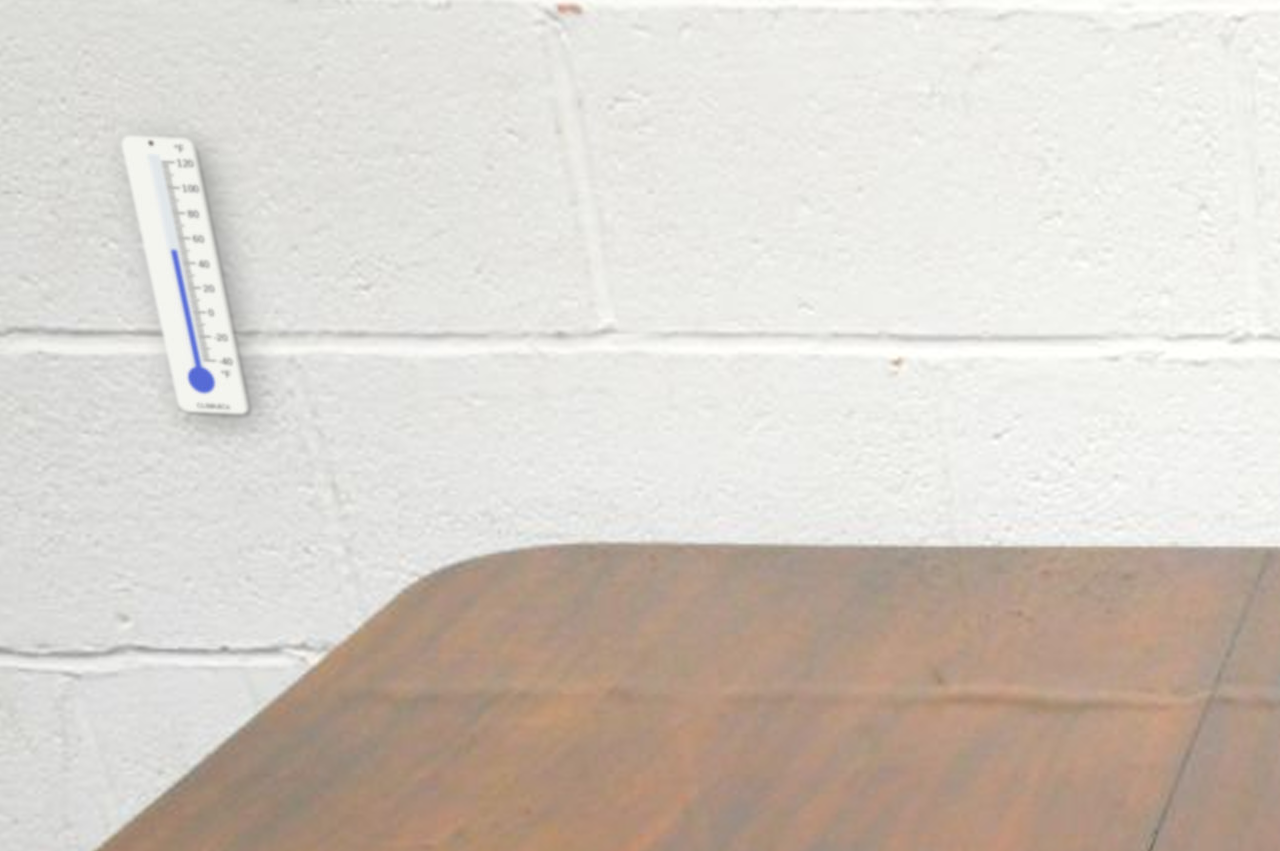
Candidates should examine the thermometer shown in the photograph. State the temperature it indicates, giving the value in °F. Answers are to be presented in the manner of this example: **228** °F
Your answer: **50** °F
